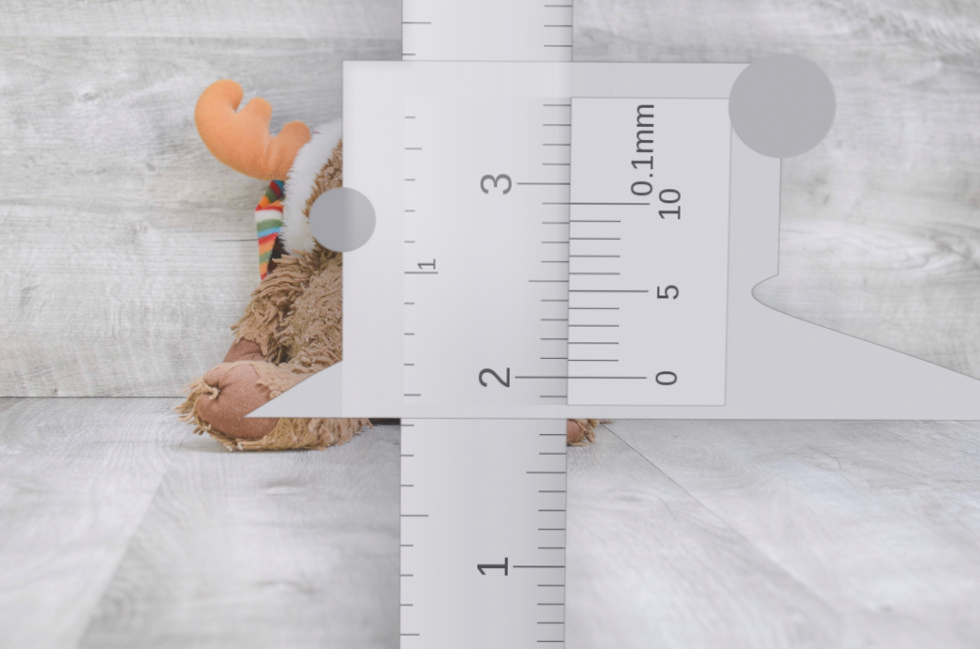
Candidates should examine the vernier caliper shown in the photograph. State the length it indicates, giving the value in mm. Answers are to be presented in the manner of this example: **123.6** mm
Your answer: **20.0** mm
